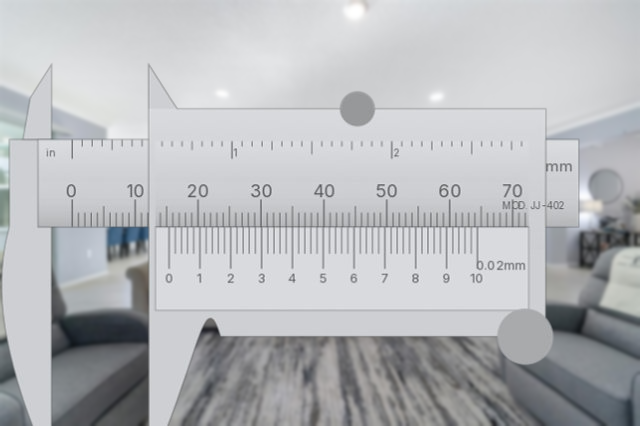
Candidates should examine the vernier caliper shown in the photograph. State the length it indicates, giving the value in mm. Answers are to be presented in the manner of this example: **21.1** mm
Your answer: **15.4** mm
